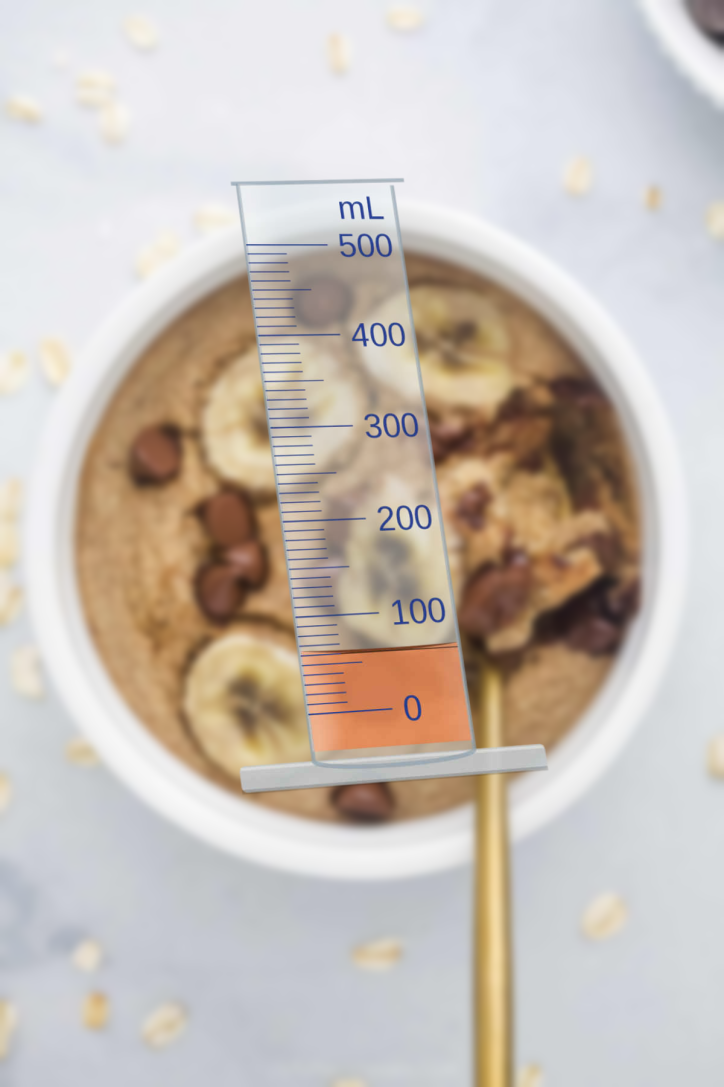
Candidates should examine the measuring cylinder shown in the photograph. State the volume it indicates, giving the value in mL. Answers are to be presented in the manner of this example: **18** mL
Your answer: **60** mL
